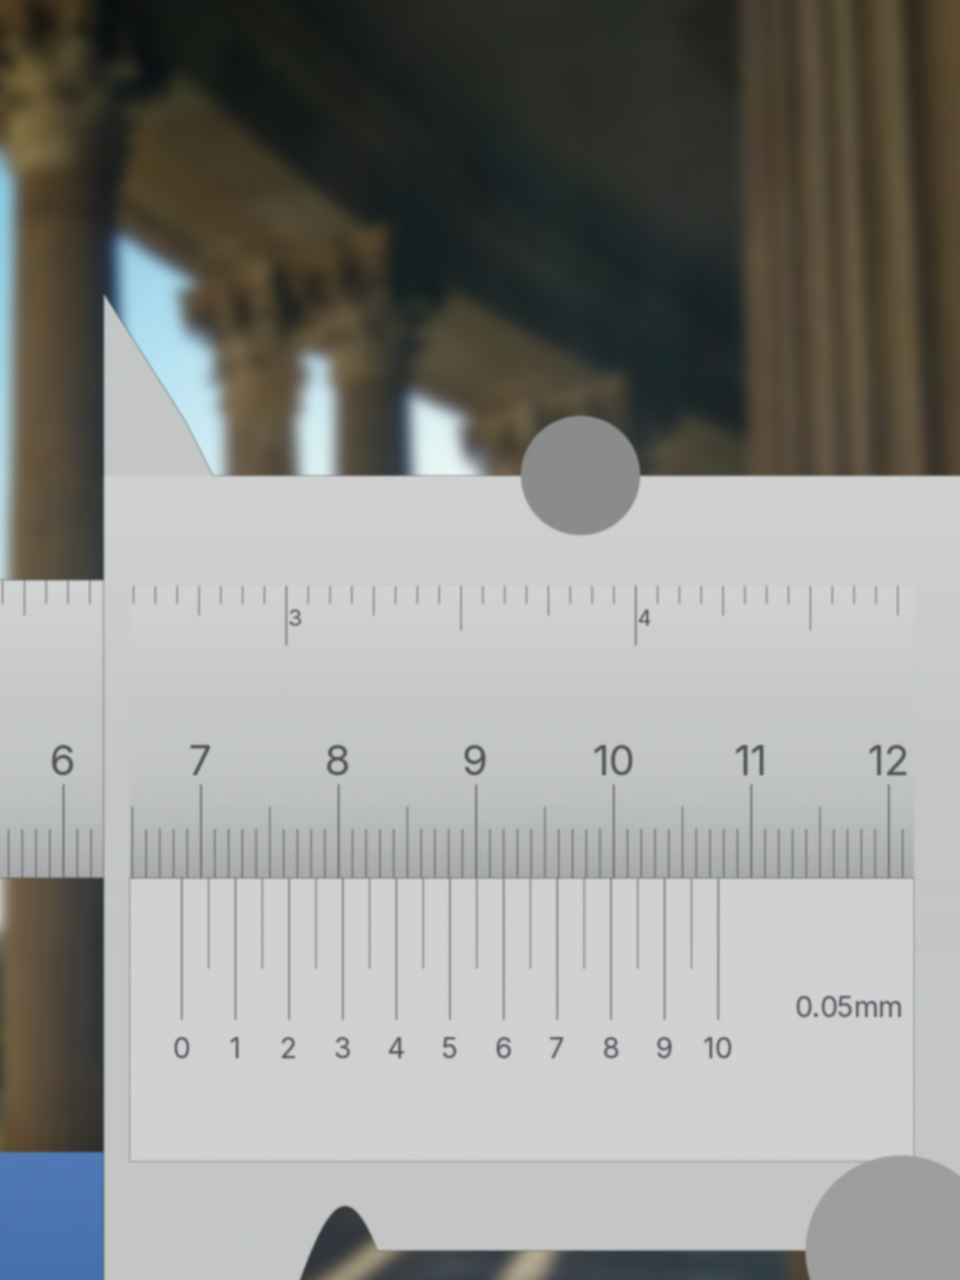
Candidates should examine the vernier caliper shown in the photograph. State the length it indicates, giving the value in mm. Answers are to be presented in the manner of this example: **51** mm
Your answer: **68.6** mm
